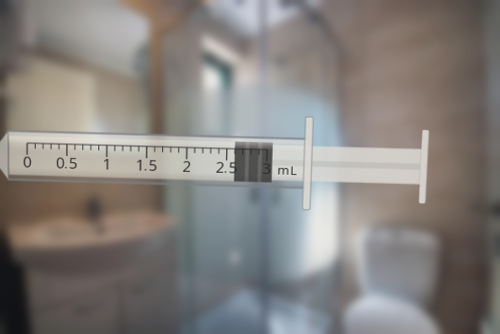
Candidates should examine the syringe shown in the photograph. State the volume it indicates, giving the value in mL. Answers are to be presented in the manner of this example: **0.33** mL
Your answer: **2.6** mL
